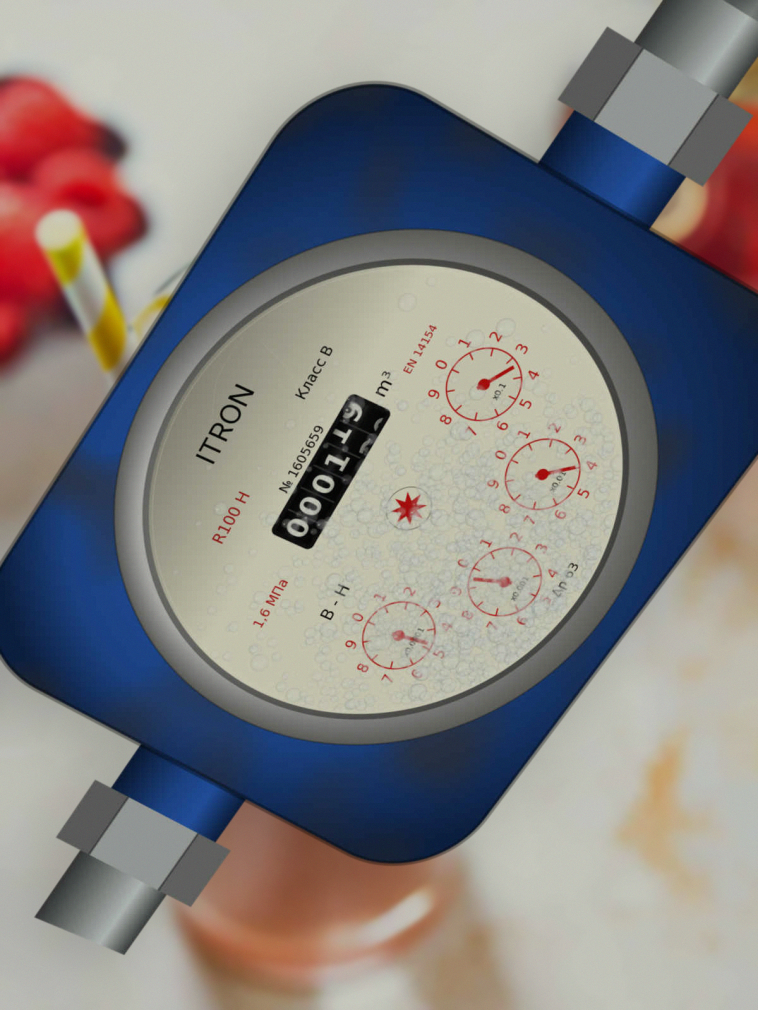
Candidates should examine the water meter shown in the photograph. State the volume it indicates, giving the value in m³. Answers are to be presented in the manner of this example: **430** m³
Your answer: **119.3394** m³
